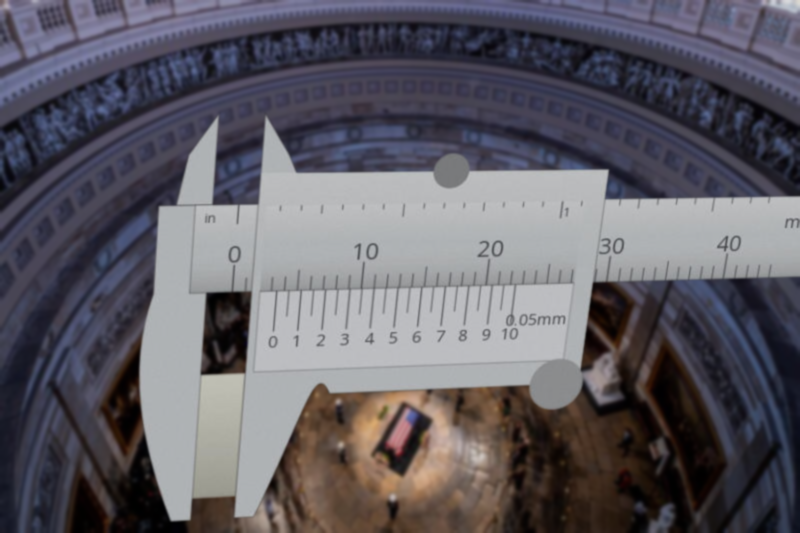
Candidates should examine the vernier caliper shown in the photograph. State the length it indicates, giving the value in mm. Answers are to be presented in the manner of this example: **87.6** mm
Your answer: **3.4** mm
